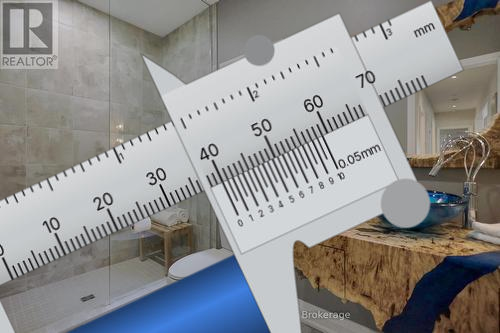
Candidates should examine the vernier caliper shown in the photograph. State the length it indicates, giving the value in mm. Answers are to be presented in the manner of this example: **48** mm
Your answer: **40.0** mm
